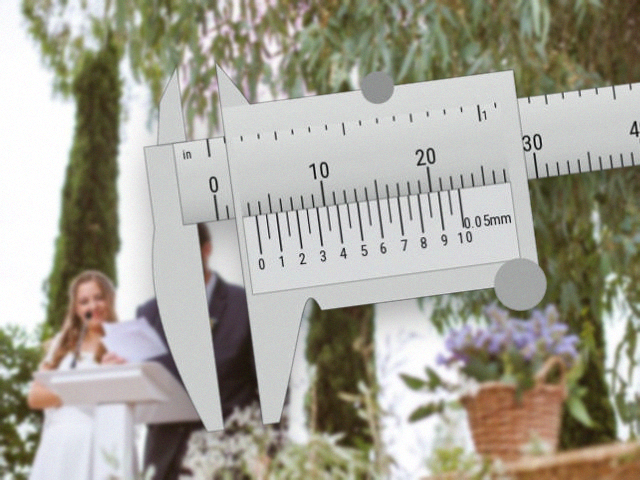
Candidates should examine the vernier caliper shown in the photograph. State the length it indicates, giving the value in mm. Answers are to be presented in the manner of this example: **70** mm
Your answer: **3.6** mm
